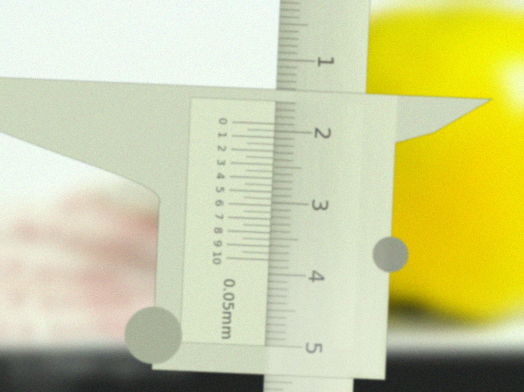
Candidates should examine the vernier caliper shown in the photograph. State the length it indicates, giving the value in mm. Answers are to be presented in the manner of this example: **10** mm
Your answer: **19.0** mm
